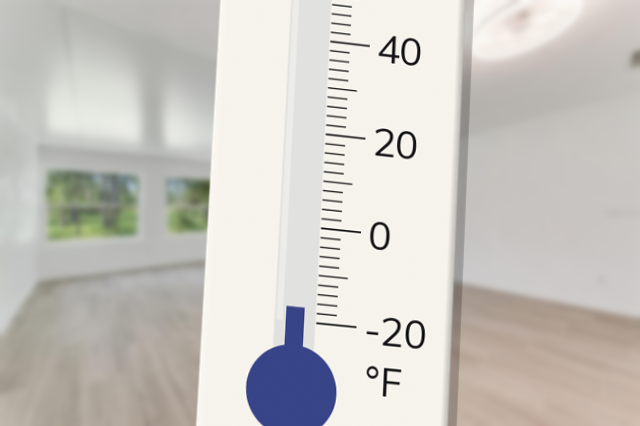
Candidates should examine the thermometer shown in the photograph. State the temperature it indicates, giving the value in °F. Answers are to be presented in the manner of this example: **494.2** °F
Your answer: **-17** °F
